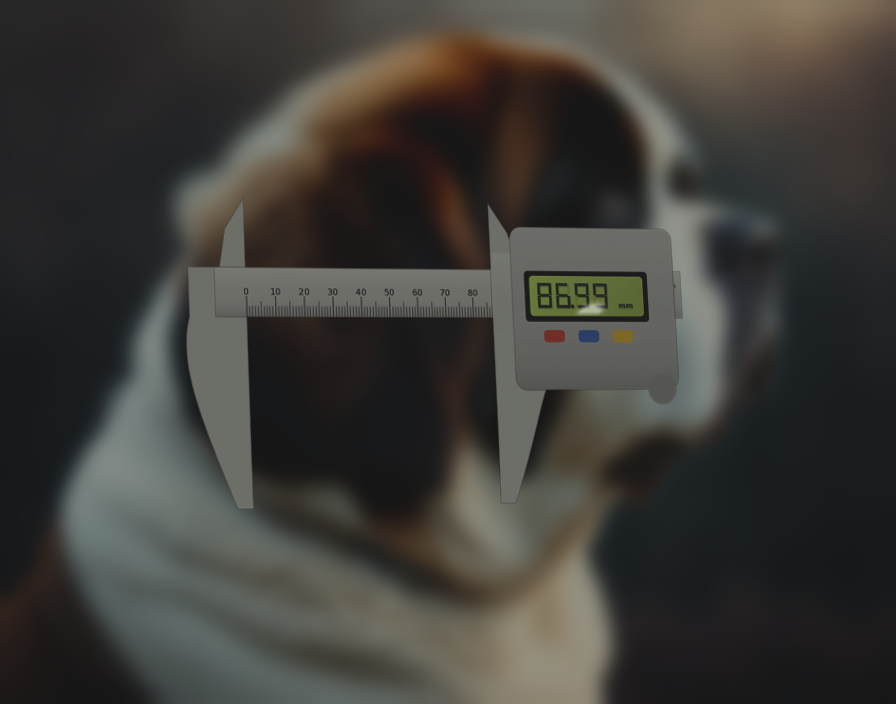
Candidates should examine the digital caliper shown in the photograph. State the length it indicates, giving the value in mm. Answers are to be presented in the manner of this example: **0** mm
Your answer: **86.99** mm
